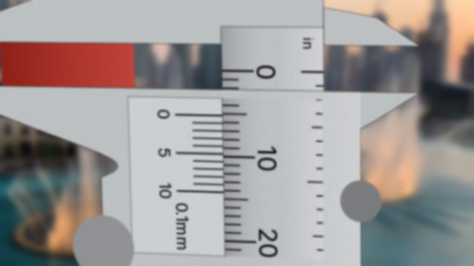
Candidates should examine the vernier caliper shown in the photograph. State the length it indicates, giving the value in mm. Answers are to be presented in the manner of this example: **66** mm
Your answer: **5.2** mm
